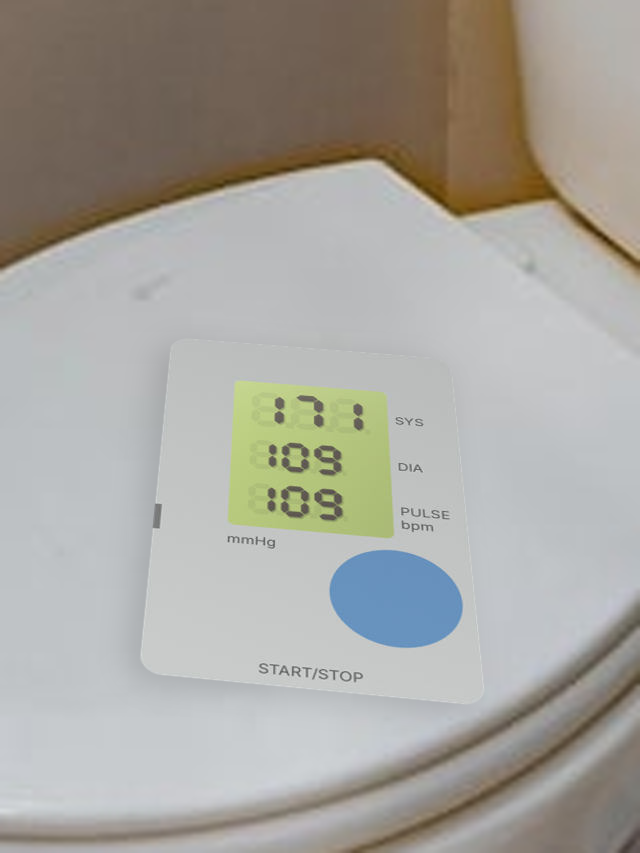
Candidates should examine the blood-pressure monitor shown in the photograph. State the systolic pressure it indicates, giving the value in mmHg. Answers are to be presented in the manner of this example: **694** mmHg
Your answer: **171** mmHg
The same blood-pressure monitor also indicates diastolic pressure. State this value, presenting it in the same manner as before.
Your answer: **109** mmHg
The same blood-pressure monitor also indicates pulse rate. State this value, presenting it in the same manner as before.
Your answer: **109** bpm
